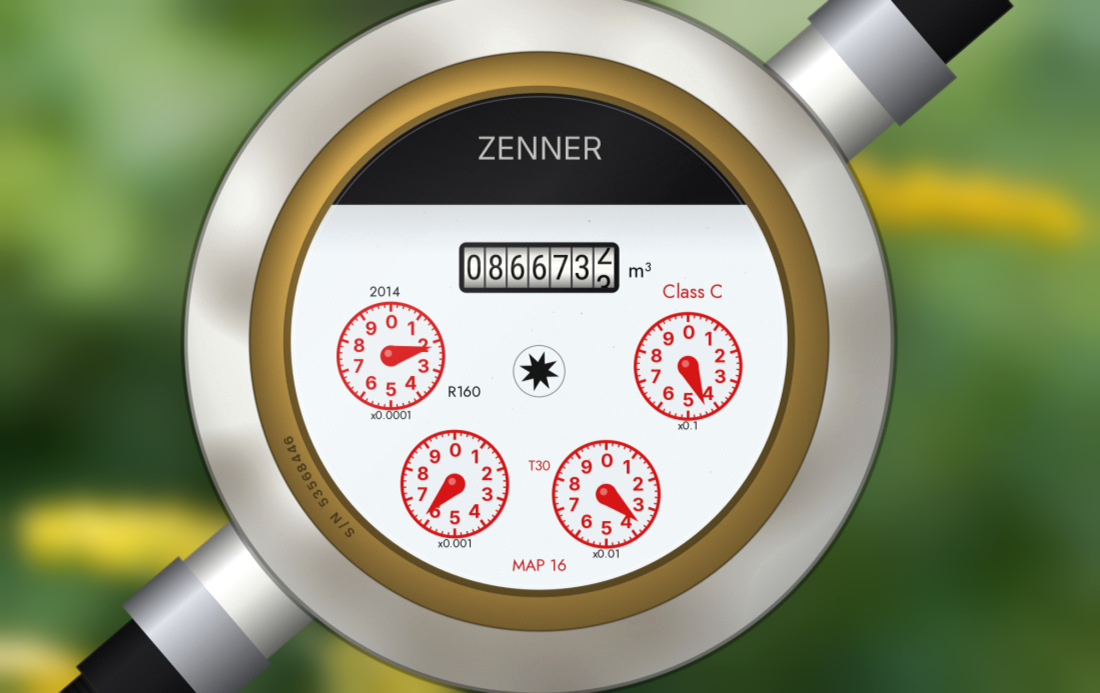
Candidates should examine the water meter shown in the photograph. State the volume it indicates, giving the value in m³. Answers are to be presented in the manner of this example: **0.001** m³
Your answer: **866732.4362** m³
